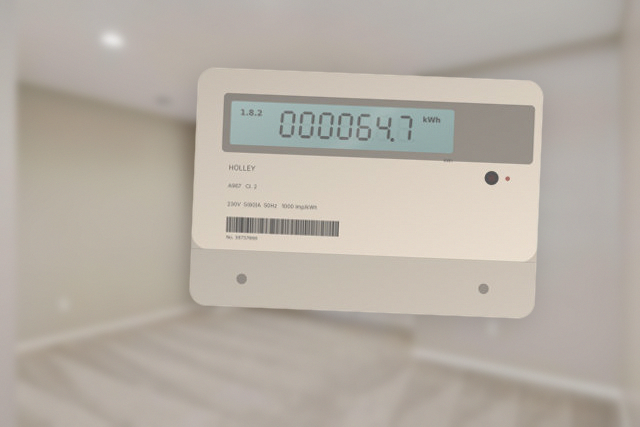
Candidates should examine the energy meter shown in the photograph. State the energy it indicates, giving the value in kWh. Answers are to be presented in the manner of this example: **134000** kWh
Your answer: **64.7** kWh
